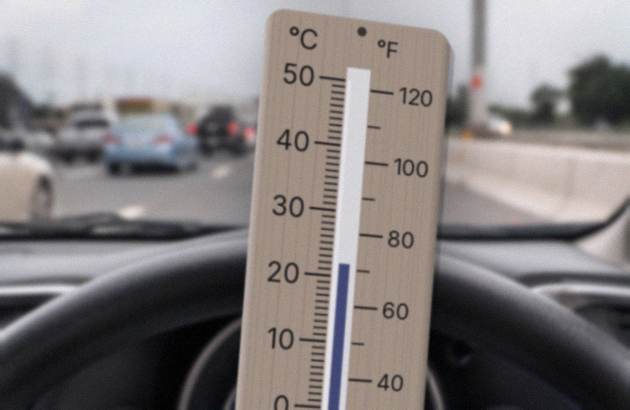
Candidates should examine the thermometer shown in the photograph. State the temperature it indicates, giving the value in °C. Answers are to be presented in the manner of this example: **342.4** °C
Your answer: **22** °C
